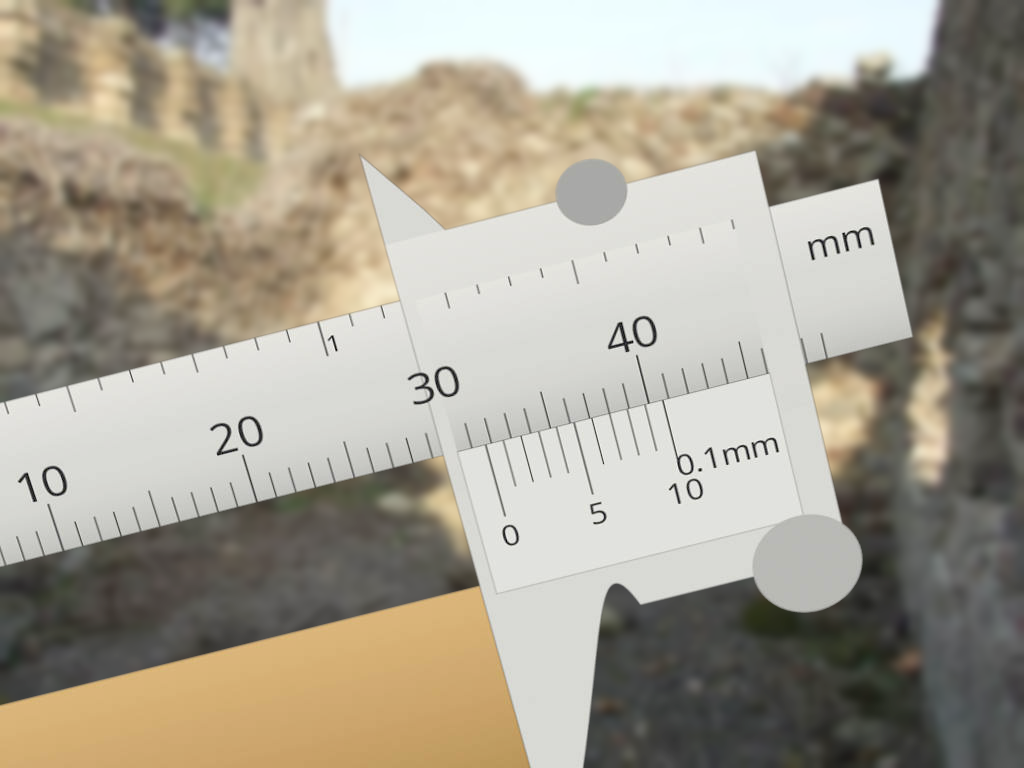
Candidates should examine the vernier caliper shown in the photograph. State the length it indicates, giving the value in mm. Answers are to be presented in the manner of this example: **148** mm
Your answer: **31.7** mm
